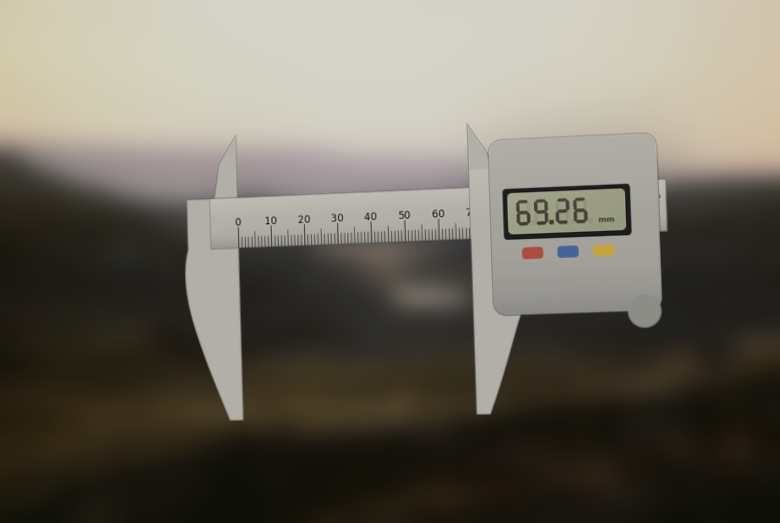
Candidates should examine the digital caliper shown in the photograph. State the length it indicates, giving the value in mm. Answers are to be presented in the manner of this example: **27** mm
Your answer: **69.26** mm
